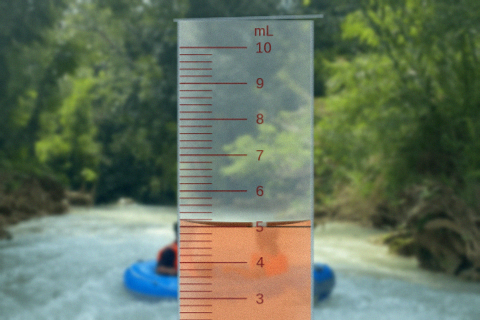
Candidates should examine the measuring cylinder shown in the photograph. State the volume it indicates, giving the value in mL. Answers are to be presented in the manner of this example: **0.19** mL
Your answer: **5** mL
